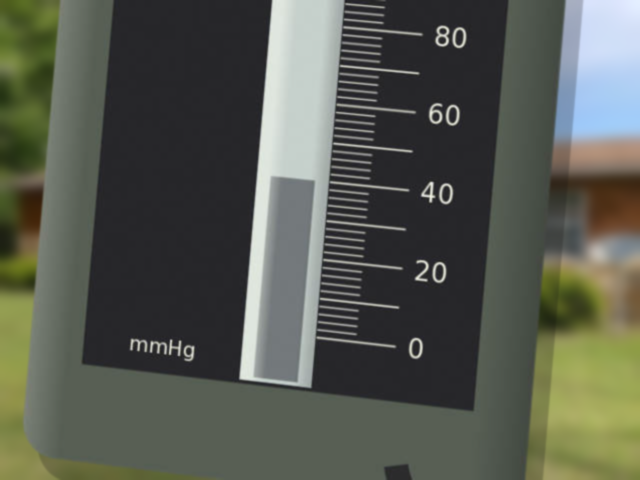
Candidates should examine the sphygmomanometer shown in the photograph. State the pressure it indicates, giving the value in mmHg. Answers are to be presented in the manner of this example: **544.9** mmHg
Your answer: **40** mmHg
